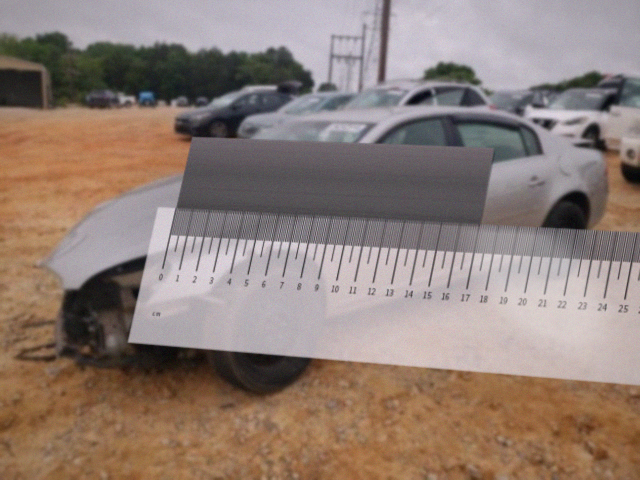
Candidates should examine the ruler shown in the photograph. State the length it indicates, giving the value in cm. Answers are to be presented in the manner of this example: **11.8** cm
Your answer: **17** cm
